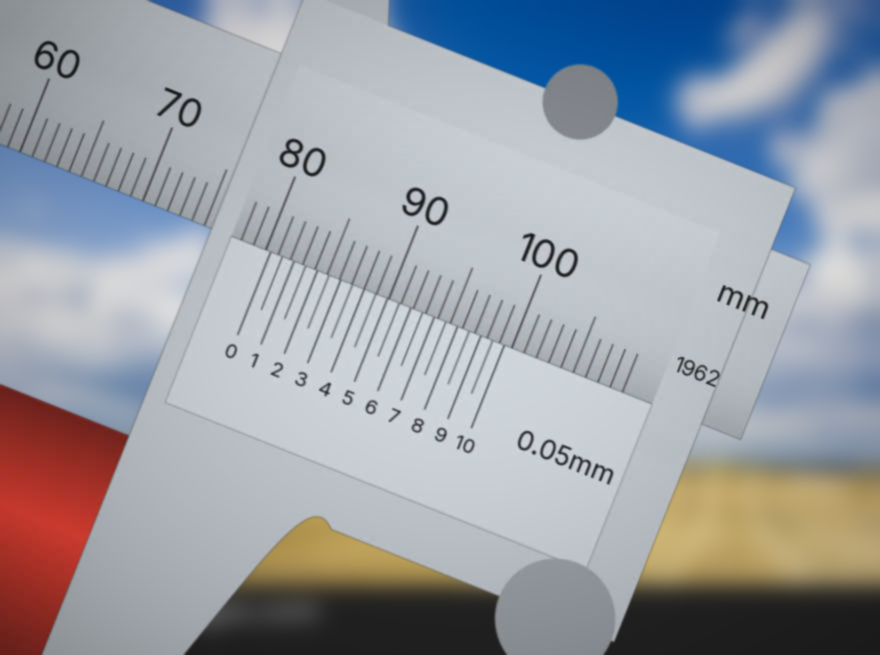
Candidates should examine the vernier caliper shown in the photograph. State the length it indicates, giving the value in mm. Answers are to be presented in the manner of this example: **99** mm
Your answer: **80.4** mm
